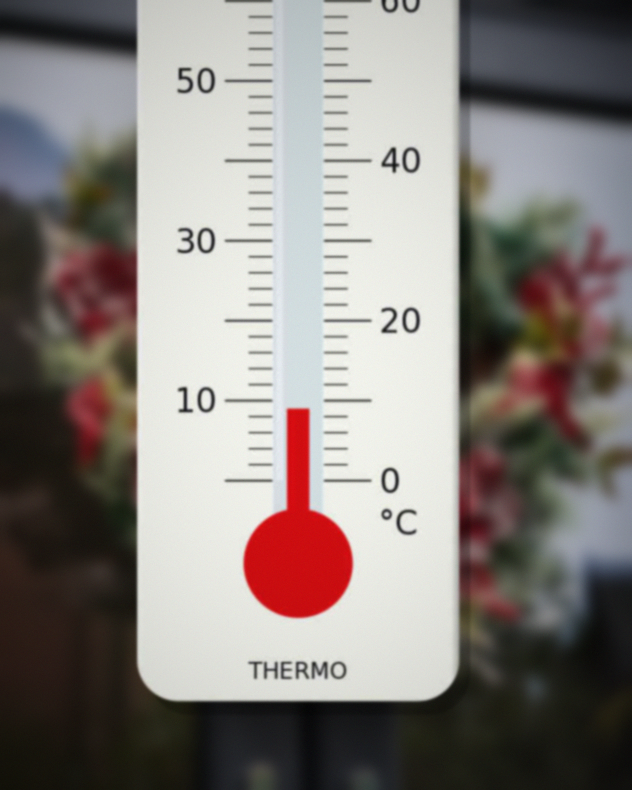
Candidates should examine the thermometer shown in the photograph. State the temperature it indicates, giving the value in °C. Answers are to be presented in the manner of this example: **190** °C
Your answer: **9** °C
